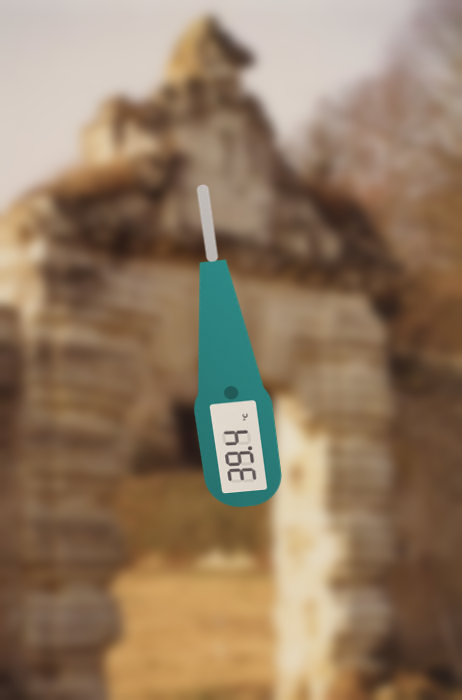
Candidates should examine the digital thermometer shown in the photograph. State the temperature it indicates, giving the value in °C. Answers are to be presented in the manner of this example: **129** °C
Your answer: **39.4** °C
